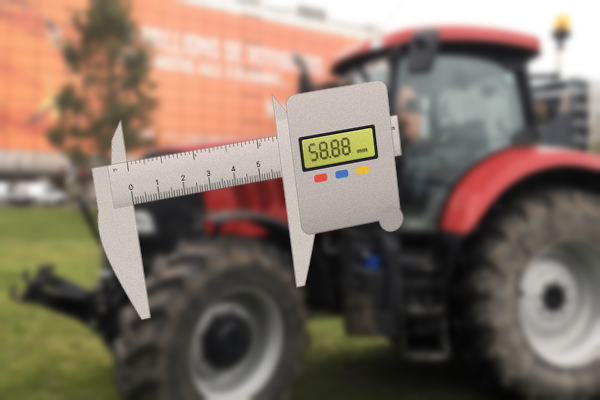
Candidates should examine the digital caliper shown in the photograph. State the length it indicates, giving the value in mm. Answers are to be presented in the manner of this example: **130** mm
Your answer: **58.88** mm
